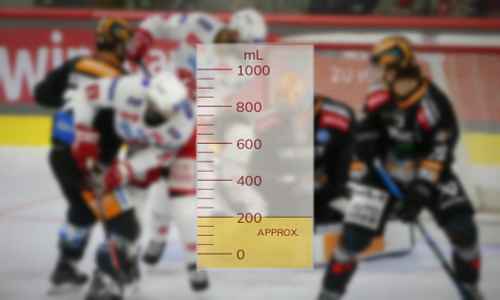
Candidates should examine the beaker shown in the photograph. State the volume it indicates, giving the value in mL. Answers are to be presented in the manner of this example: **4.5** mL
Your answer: **200** mL
